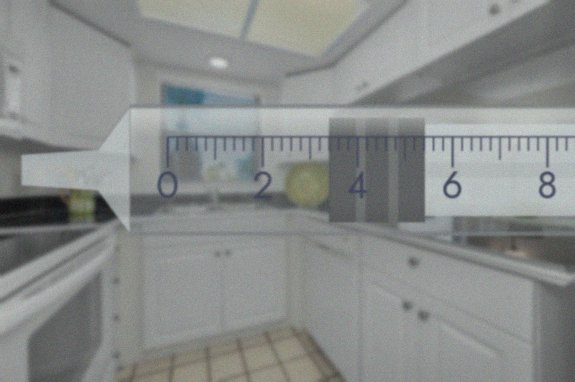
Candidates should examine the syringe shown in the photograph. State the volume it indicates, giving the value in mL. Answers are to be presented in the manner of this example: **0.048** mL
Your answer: **3.4** mL
